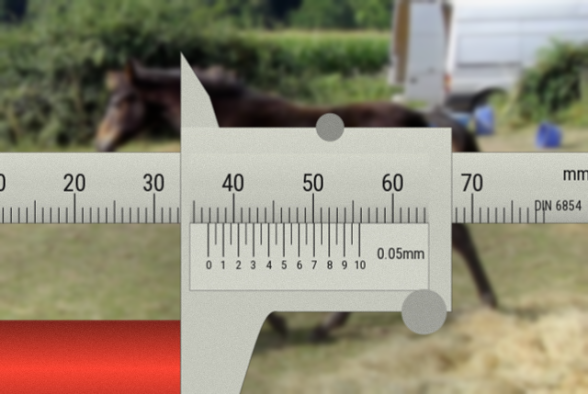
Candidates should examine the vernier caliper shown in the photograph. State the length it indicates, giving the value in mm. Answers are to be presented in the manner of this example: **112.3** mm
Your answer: **36.8** mm
